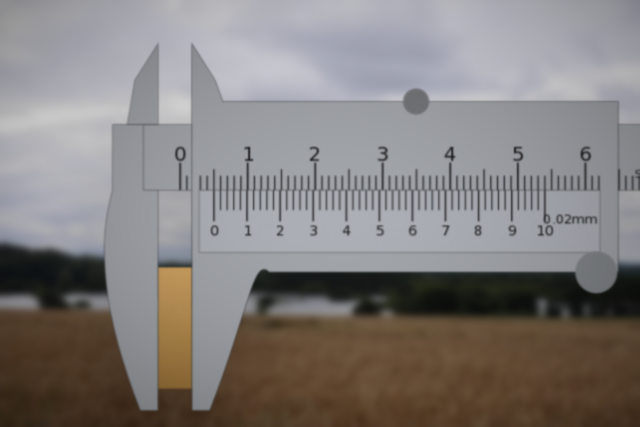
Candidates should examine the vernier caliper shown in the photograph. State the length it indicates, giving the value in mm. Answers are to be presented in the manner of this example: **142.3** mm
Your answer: **5.0** mm
